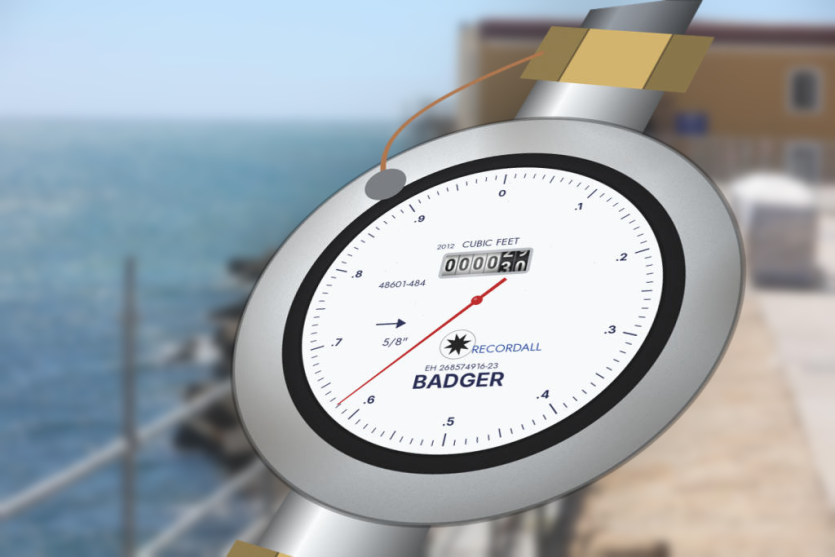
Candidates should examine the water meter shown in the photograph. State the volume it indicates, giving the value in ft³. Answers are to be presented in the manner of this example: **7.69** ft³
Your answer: **29.62** ft³
